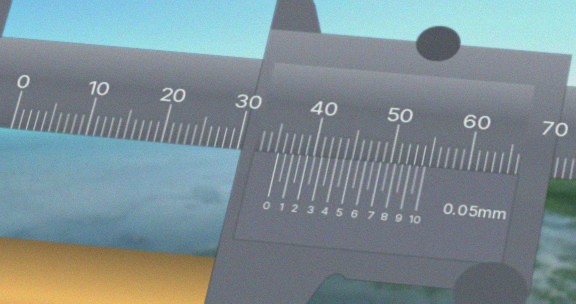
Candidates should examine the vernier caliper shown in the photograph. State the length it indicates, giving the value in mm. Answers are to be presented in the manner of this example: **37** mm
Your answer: **35.4** mm
